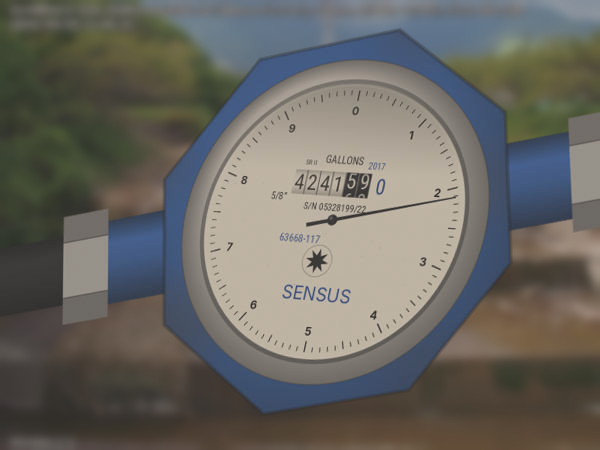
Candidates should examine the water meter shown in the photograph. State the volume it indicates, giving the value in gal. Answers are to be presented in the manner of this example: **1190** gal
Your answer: **4241592.1** gal
